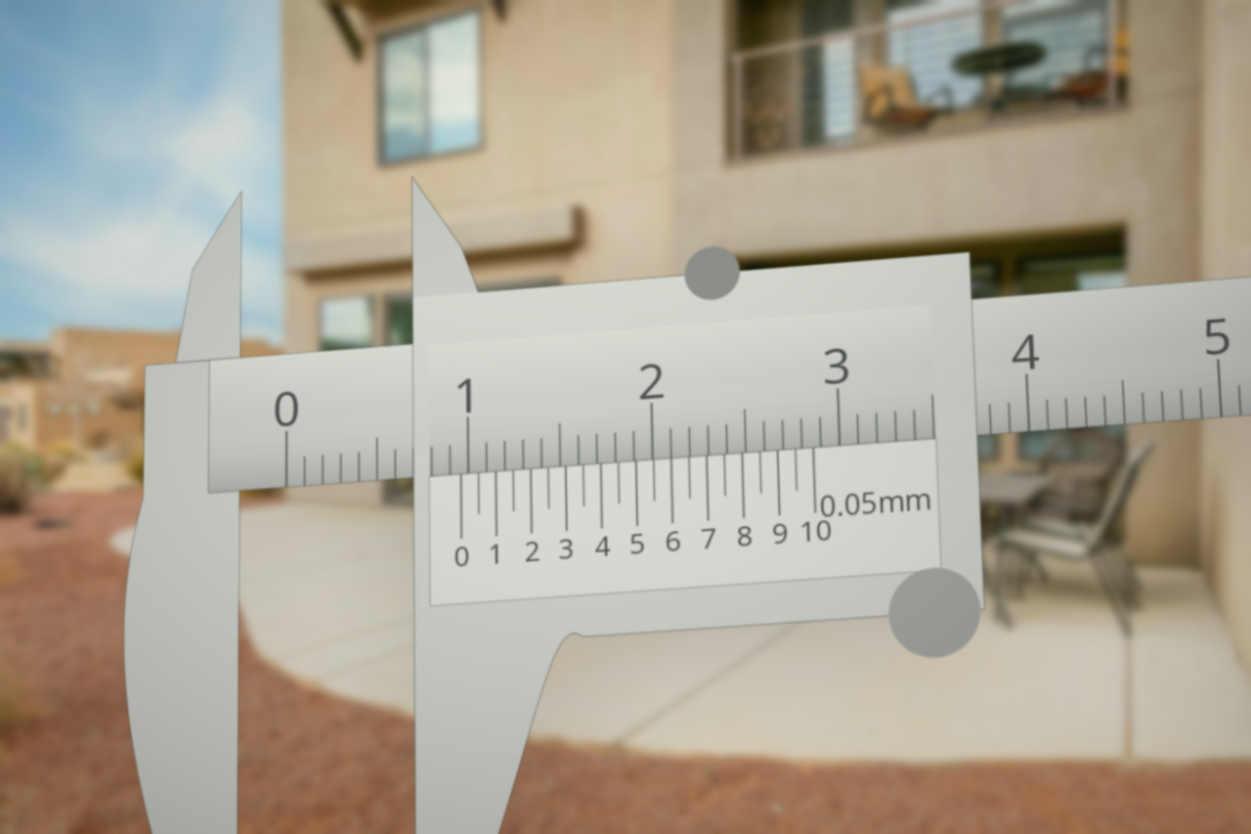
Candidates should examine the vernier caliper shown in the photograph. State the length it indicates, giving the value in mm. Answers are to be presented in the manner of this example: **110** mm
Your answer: **9.6** mm
